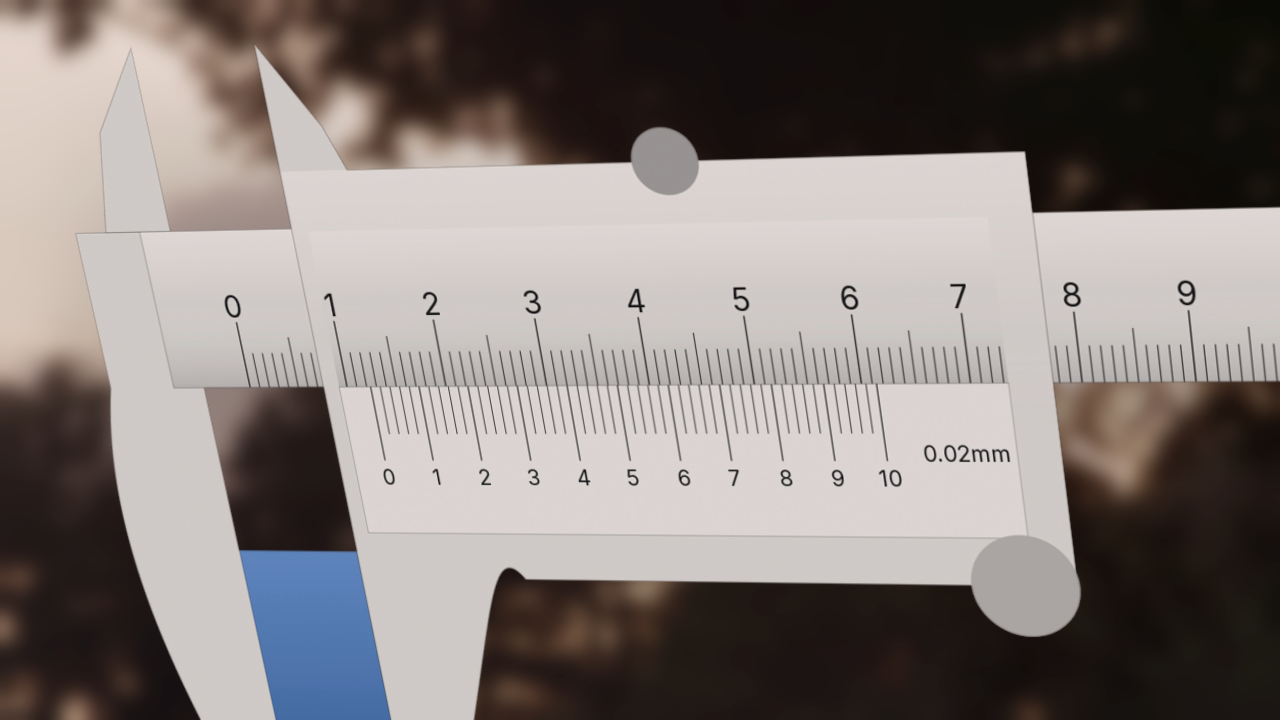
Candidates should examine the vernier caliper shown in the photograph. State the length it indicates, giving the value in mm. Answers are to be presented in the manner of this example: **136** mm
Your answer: **12.4** mm
